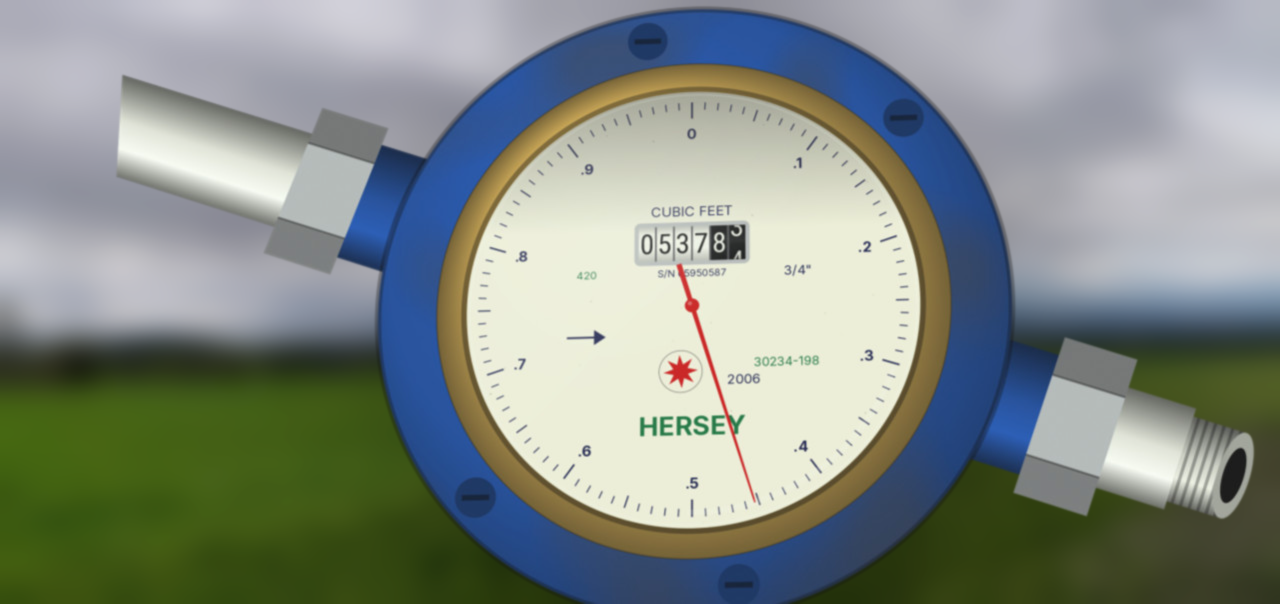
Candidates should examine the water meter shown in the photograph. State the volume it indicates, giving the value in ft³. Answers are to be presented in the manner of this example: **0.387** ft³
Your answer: **53783.45** ft³
